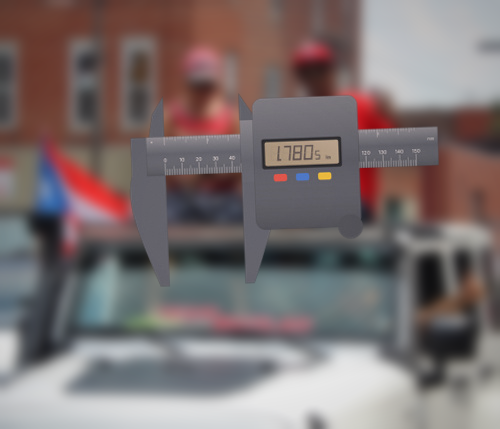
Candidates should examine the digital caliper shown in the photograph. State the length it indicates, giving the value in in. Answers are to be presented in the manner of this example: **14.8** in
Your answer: **1.7805** in
